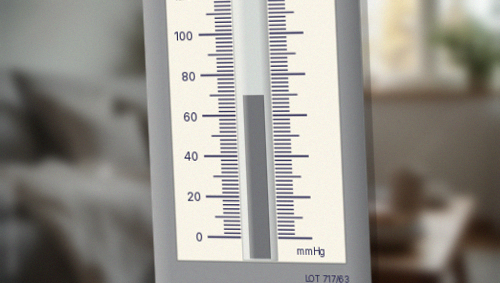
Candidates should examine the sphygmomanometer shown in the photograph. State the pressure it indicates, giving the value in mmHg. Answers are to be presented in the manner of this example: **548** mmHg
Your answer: **70** mmHg
